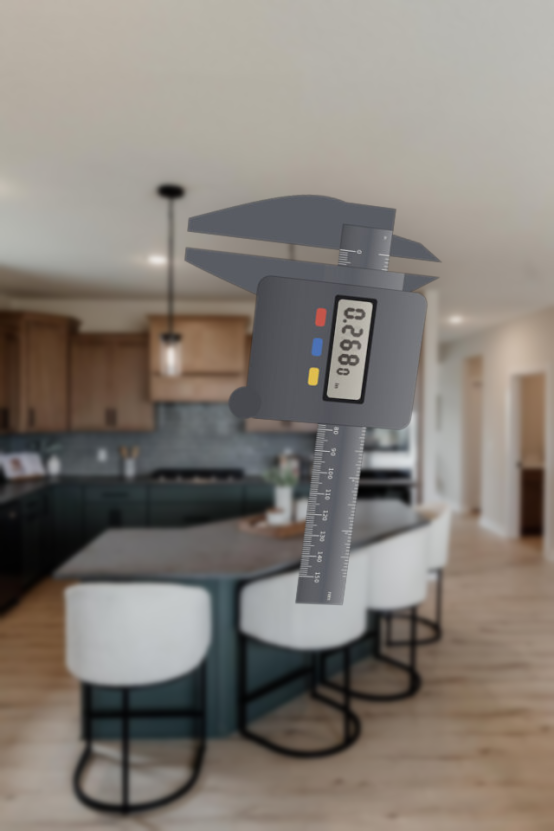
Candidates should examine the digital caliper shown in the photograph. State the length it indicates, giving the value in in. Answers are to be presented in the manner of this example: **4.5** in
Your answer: **0.2680** in
